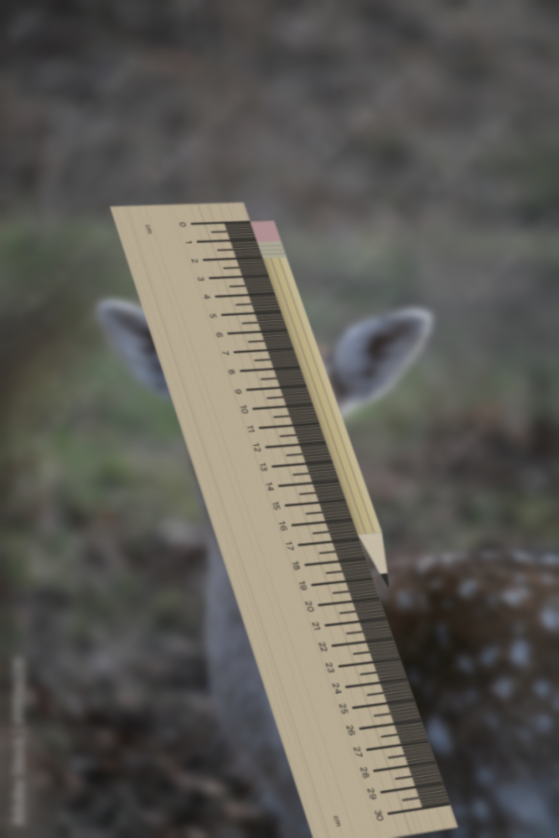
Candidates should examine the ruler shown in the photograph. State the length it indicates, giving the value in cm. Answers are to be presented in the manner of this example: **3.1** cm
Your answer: **19.5** cm
